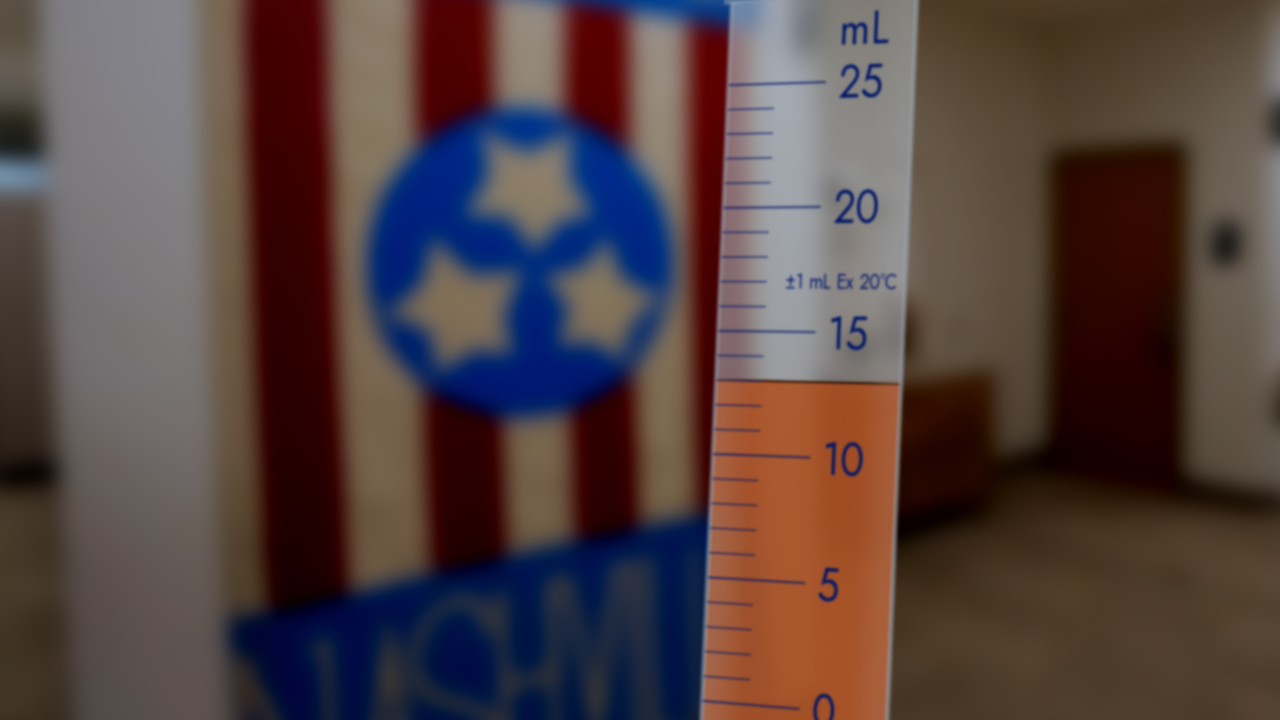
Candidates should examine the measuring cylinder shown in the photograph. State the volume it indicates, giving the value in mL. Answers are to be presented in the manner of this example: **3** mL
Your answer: **13** mL
